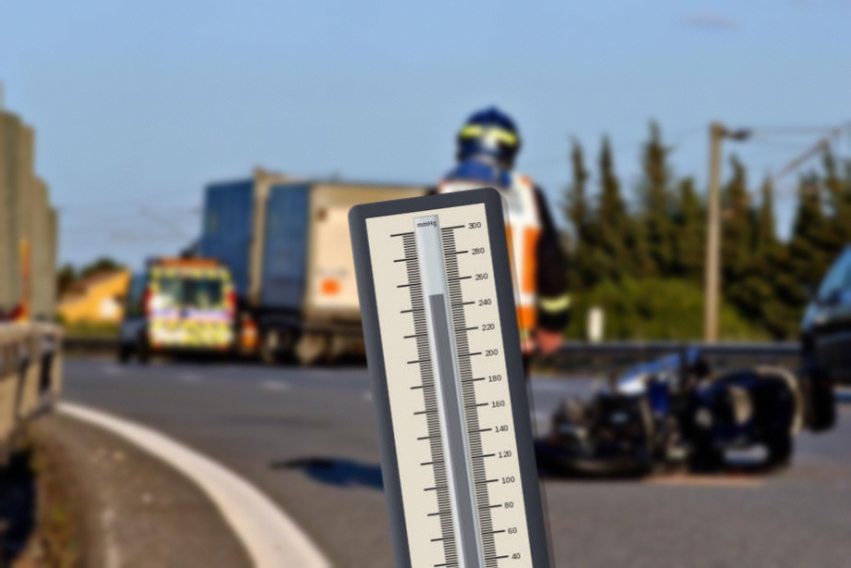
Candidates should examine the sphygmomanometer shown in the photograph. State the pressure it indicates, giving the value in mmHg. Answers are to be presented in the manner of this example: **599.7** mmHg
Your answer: **250** mmHg
